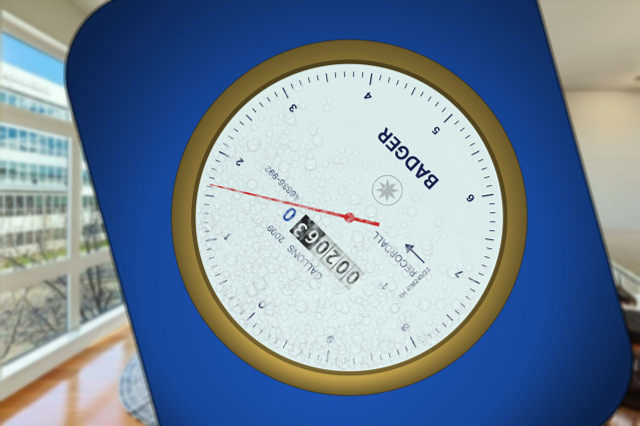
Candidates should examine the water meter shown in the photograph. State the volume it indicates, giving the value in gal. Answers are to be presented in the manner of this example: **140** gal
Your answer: **20631.6** gal
